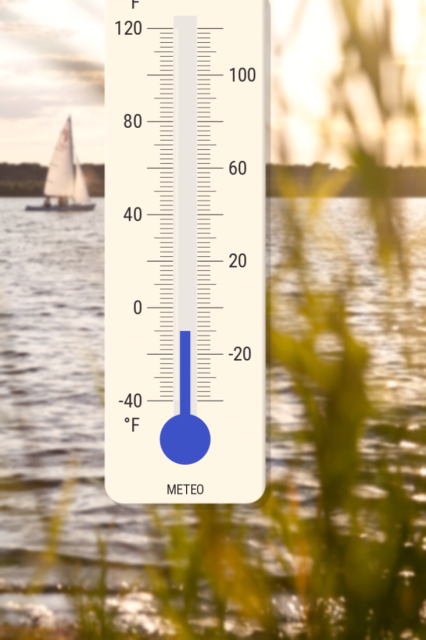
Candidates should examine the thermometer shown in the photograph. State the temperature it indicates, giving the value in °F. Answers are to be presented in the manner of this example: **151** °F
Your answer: **-10** °F
